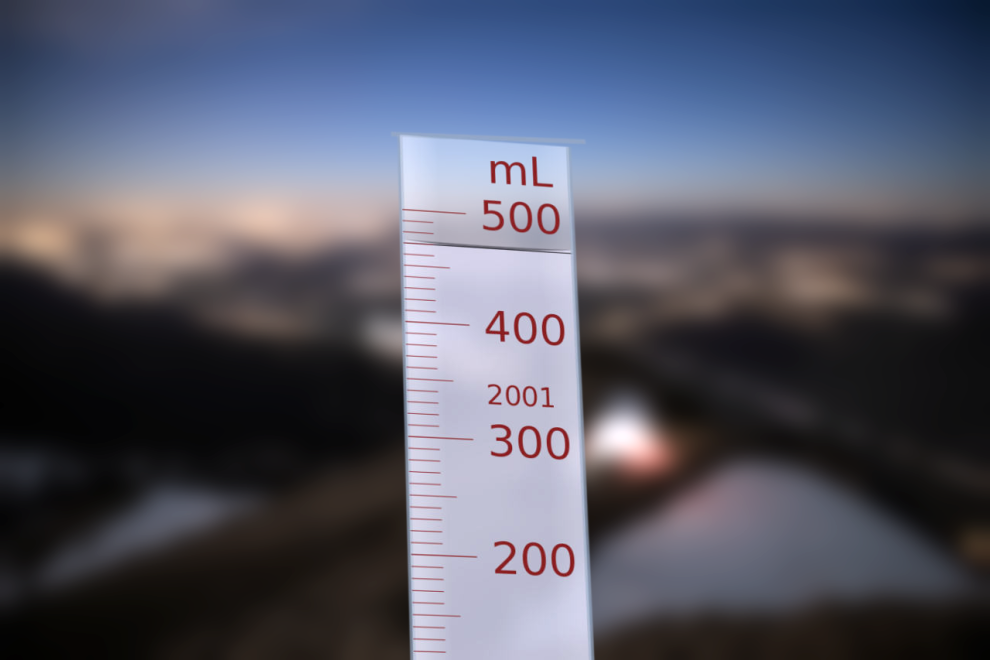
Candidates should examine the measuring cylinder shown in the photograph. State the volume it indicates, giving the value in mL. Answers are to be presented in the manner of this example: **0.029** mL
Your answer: **470** mL
